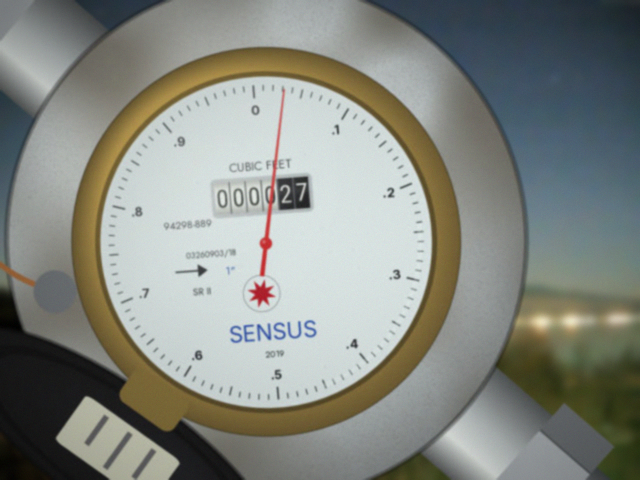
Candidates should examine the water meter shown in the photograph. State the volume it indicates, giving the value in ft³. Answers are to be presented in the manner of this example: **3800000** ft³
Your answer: **27.03** ft³
